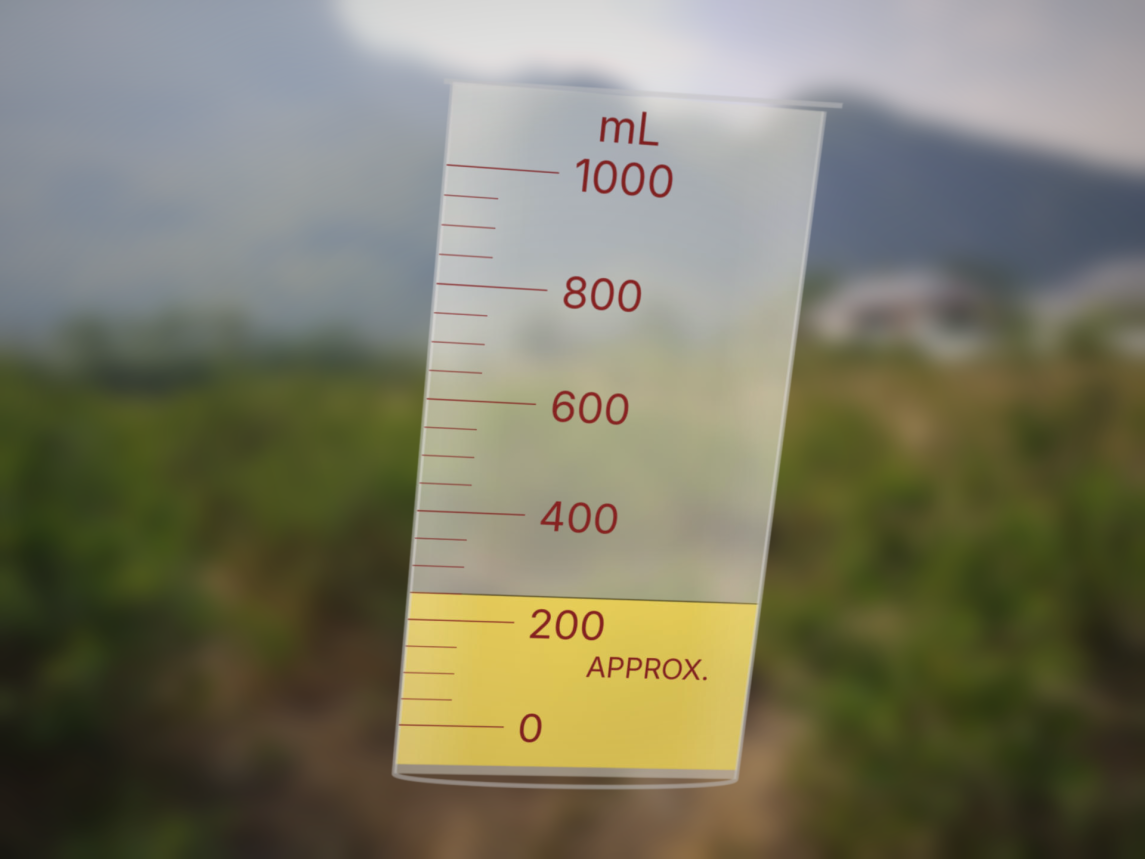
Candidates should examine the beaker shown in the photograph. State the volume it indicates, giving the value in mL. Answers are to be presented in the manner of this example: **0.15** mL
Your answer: **250** mL
